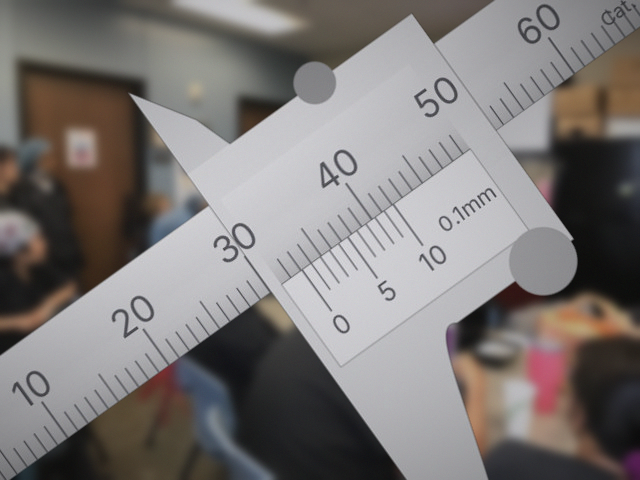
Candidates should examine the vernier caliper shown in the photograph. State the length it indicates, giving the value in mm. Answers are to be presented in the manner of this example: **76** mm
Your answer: **33.1** mm
